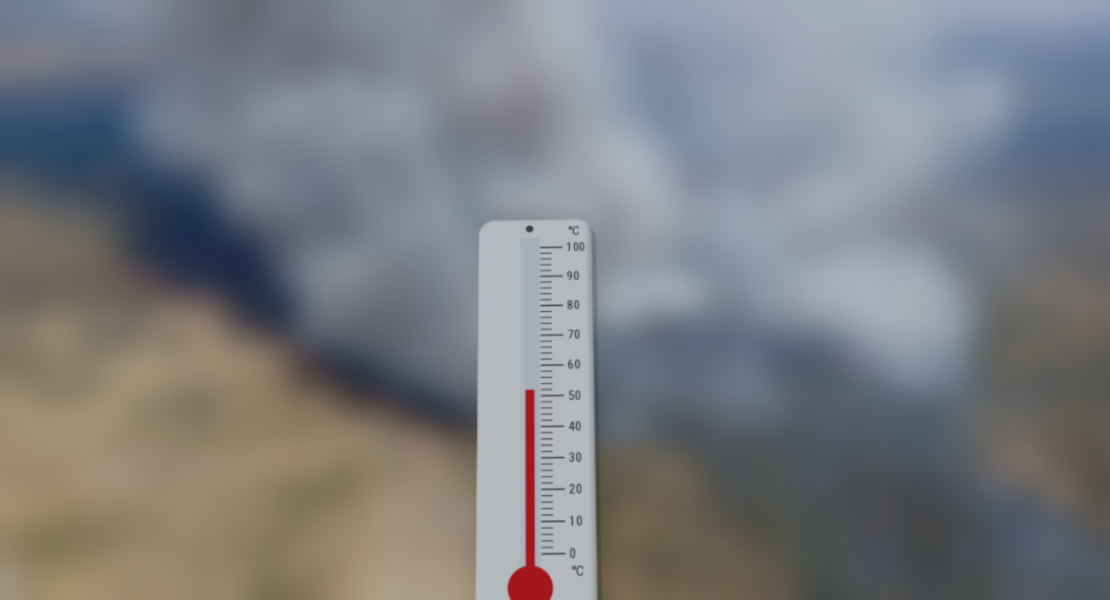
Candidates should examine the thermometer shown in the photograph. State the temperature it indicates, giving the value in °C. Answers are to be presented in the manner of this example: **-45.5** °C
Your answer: **52** °C
